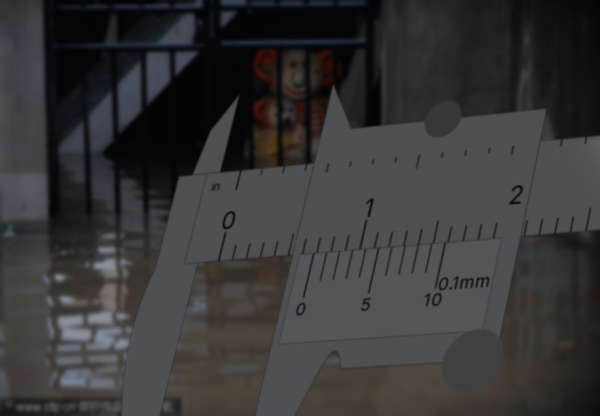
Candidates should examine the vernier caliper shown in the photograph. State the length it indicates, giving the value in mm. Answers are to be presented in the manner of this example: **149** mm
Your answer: **6.8** mm
